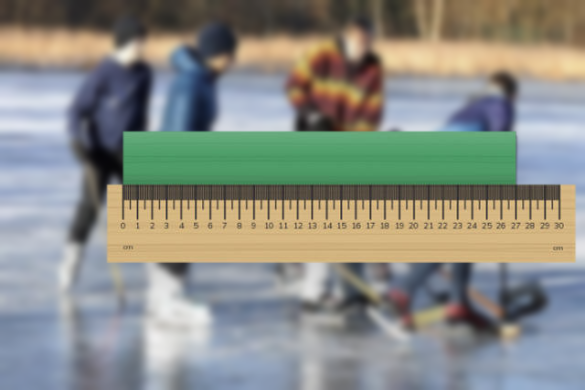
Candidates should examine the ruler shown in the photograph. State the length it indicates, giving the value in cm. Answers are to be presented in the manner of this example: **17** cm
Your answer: **27** cm
